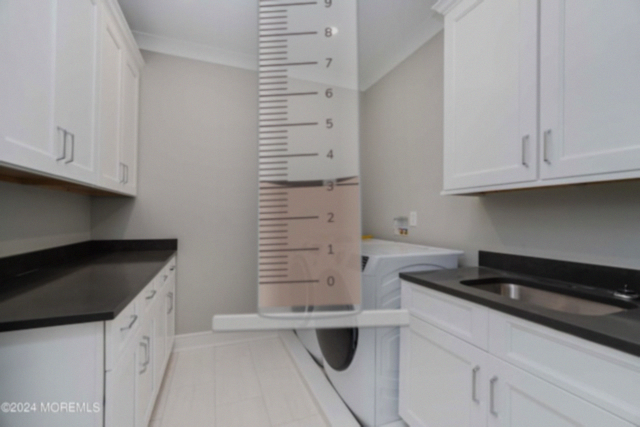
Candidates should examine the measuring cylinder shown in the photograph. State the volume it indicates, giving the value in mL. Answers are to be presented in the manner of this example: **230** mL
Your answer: **3** mL
